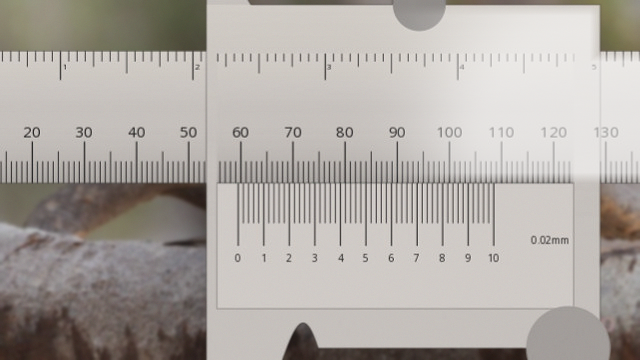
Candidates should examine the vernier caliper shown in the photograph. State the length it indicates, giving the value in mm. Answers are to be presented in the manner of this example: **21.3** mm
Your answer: **59.5** mm
